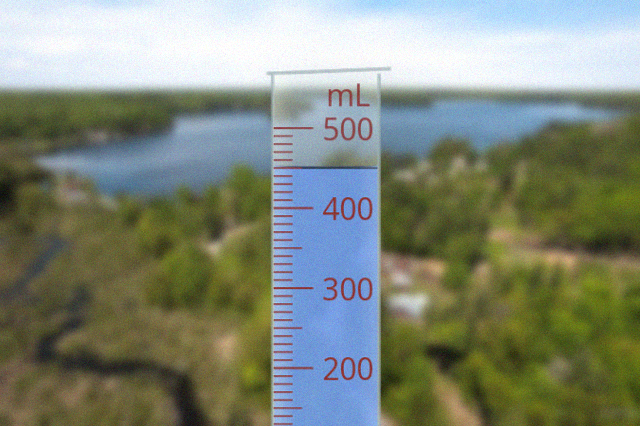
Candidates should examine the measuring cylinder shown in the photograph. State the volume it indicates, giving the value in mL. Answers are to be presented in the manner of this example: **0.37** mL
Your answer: **450** mL
